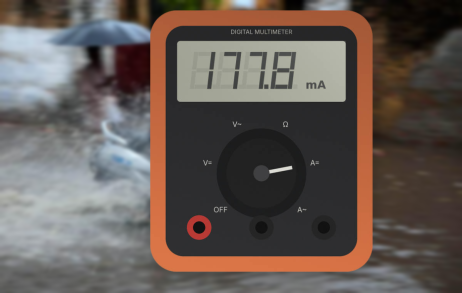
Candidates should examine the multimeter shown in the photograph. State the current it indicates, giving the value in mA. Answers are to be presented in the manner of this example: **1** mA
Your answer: **177.8** mA
